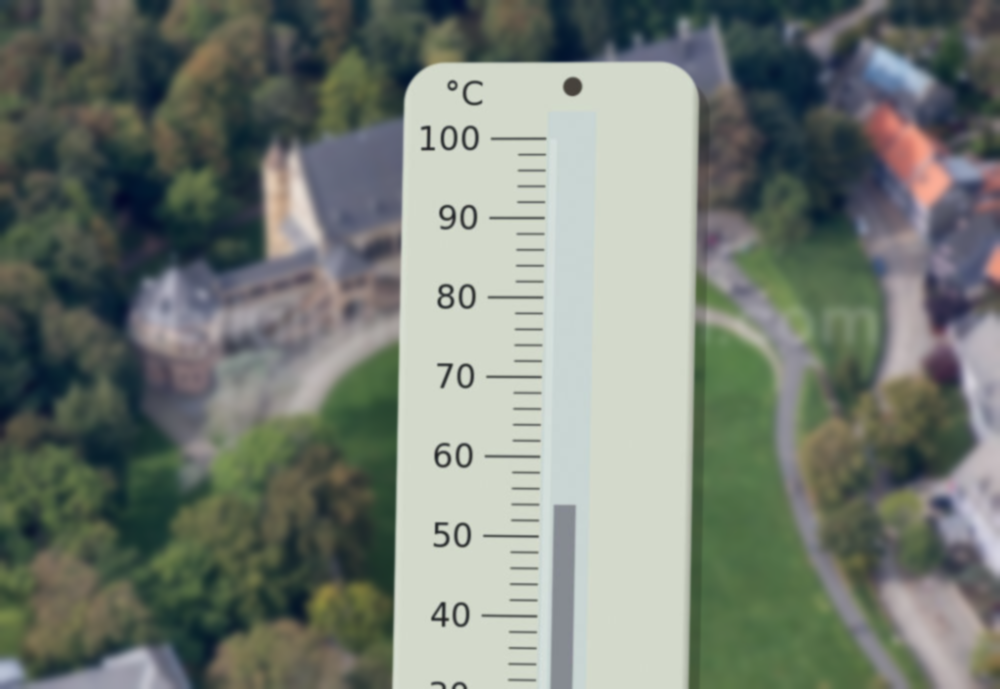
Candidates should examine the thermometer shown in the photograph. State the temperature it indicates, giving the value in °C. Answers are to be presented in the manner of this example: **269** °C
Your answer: **54** °C
